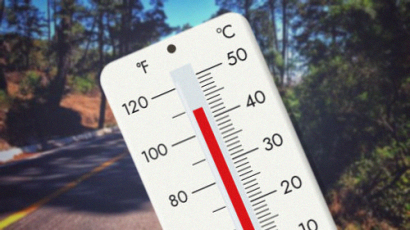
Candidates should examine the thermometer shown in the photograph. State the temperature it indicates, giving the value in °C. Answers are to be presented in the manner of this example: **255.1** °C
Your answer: **43** °C
